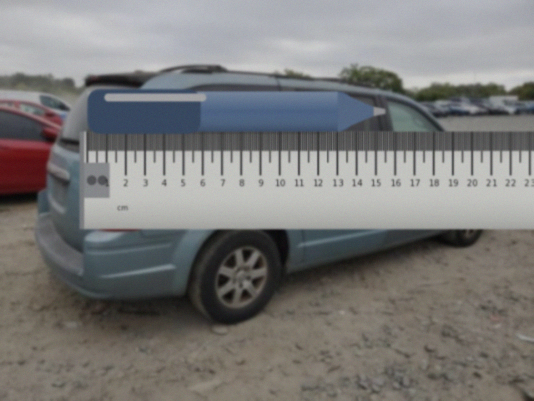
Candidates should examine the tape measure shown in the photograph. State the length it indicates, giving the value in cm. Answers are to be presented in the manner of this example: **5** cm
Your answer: **15.5** cm
